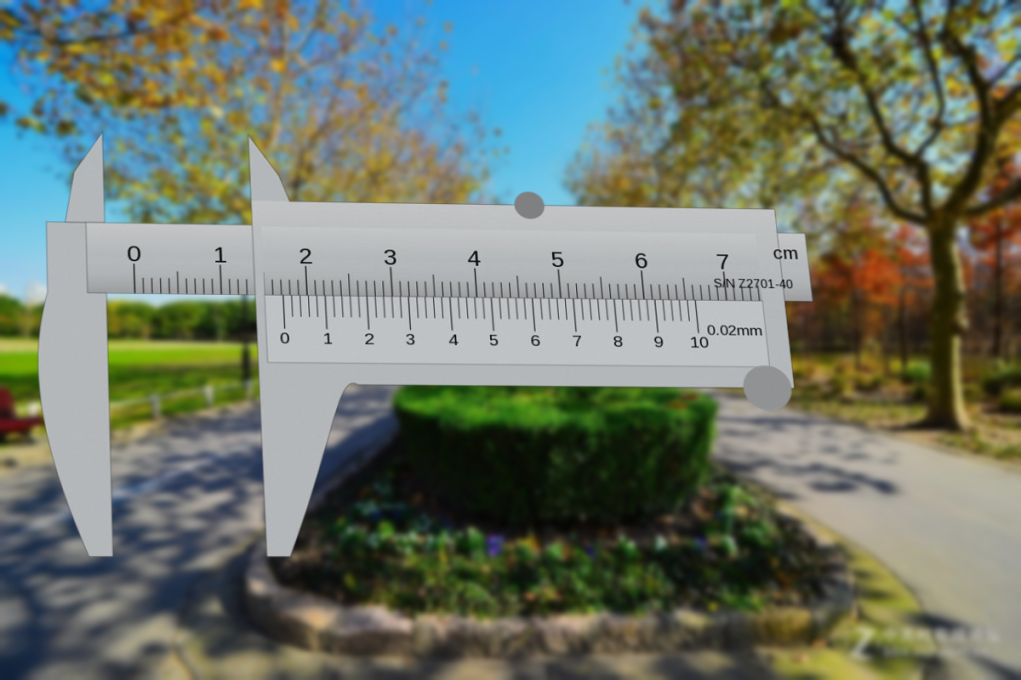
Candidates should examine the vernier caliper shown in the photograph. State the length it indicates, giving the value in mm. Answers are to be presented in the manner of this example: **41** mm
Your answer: **17.2** mm
